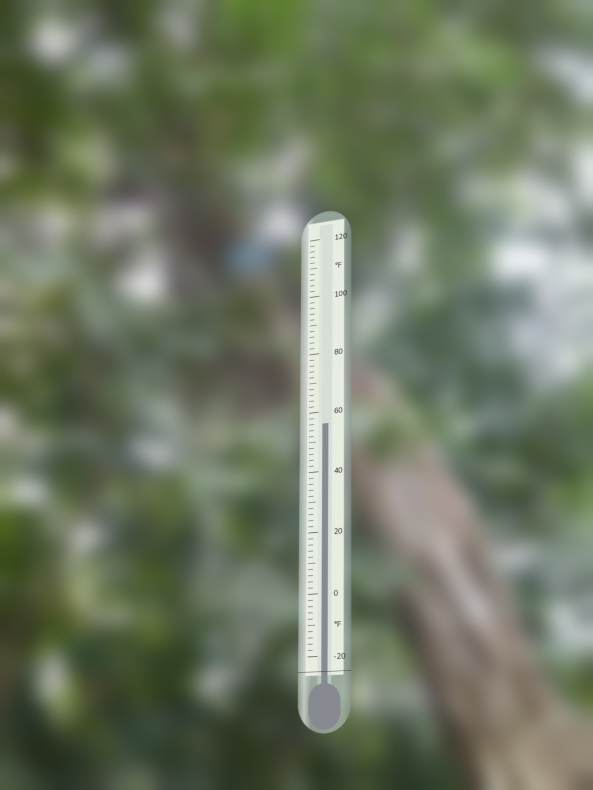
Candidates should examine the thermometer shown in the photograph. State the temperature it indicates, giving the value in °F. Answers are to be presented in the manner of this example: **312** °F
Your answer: **56** °F
